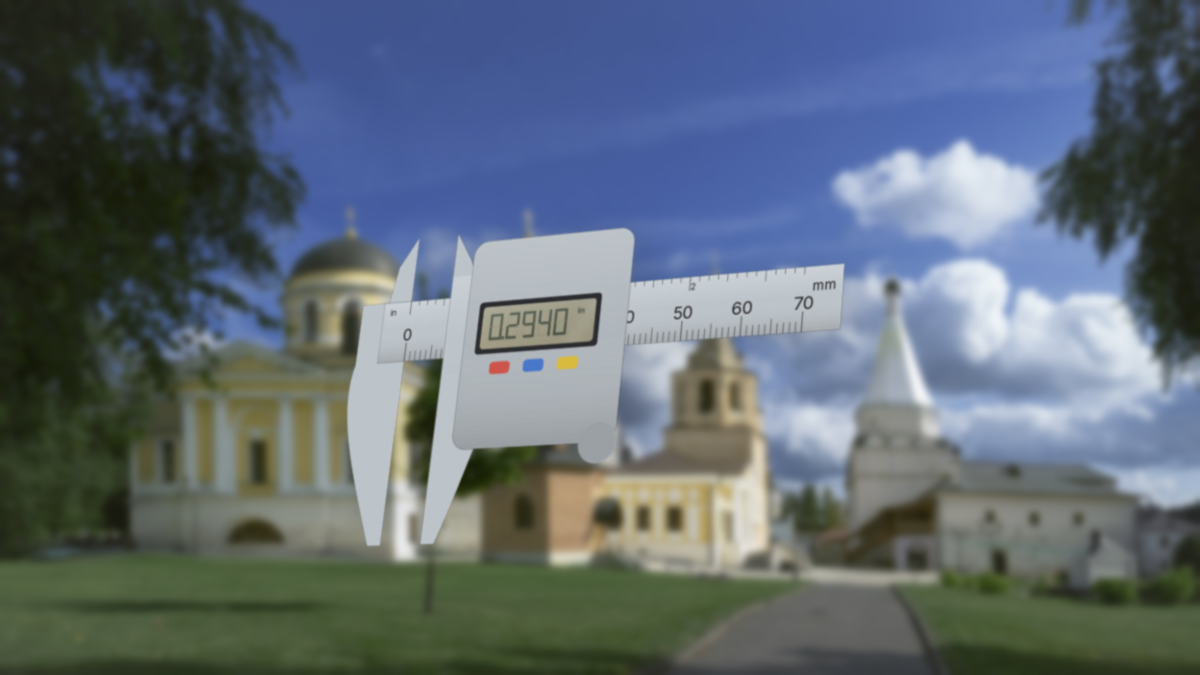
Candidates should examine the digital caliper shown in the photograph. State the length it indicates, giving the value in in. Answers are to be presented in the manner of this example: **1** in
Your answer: **0.2940** in
